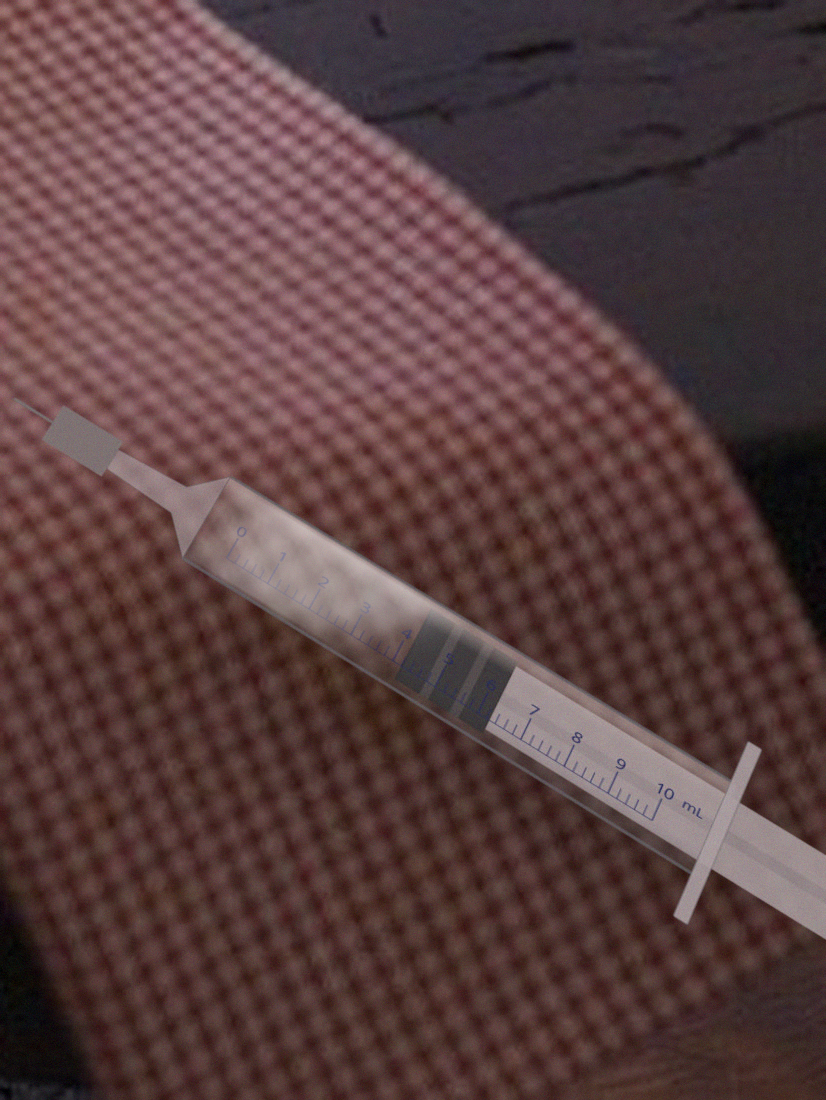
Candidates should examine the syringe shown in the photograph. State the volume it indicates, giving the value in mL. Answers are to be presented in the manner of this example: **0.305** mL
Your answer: **4.2** mL
